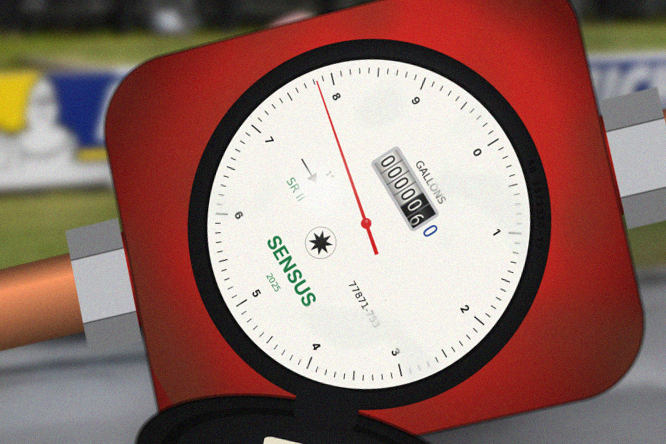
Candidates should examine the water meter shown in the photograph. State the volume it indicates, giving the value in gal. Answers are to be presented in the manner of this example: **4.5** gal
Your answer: **57.8** gal
